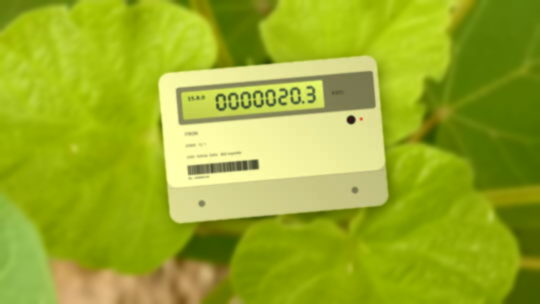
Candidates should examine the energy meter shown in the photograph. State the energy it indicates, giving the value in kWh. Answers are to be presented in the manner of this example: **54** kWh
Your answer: **20.3** kWh
